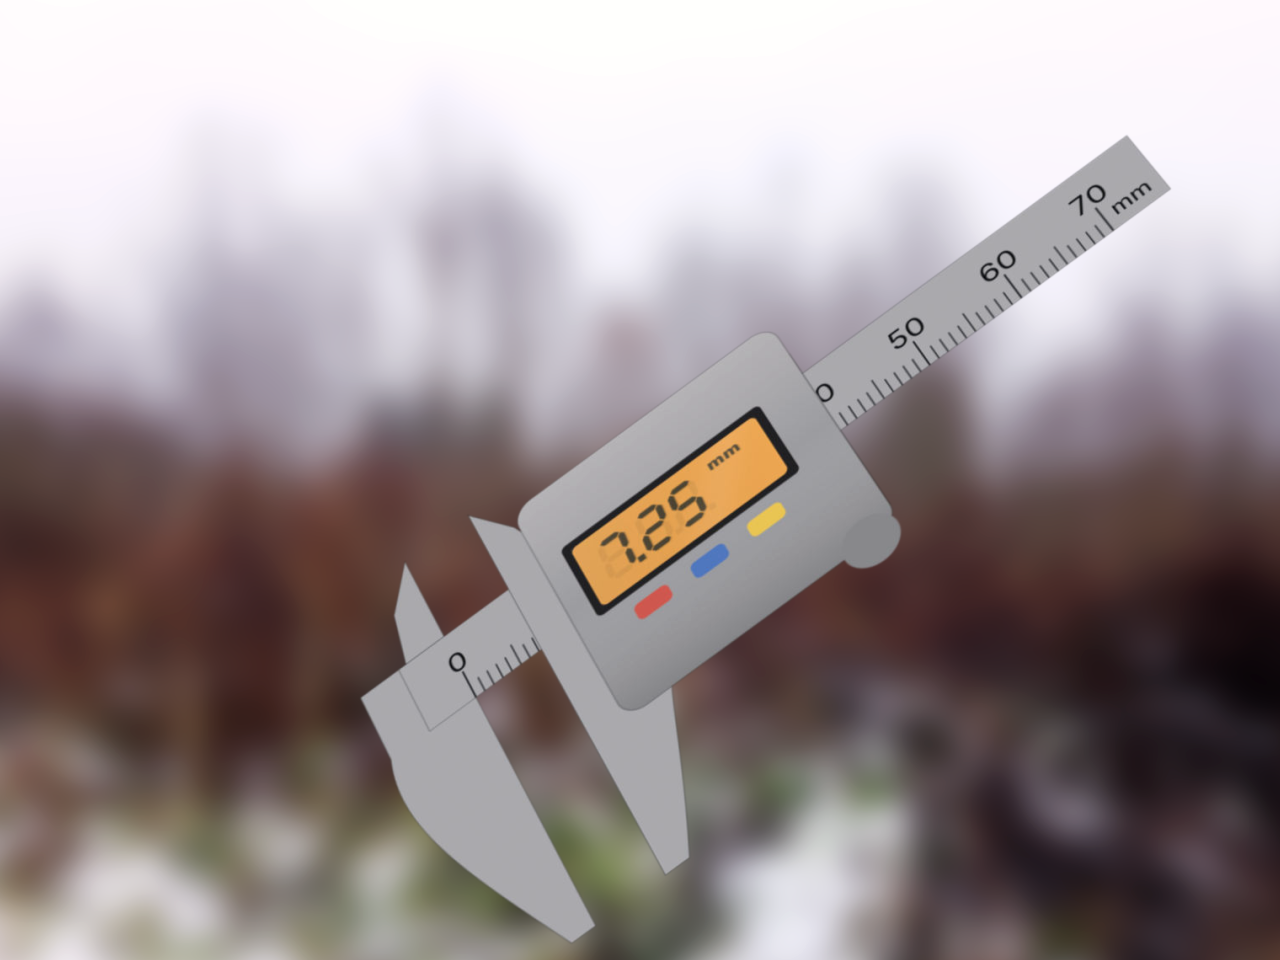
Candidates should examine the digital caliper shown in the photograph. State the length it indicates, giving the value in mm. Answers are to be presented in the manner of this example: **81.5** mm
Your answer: **7.25** mm
